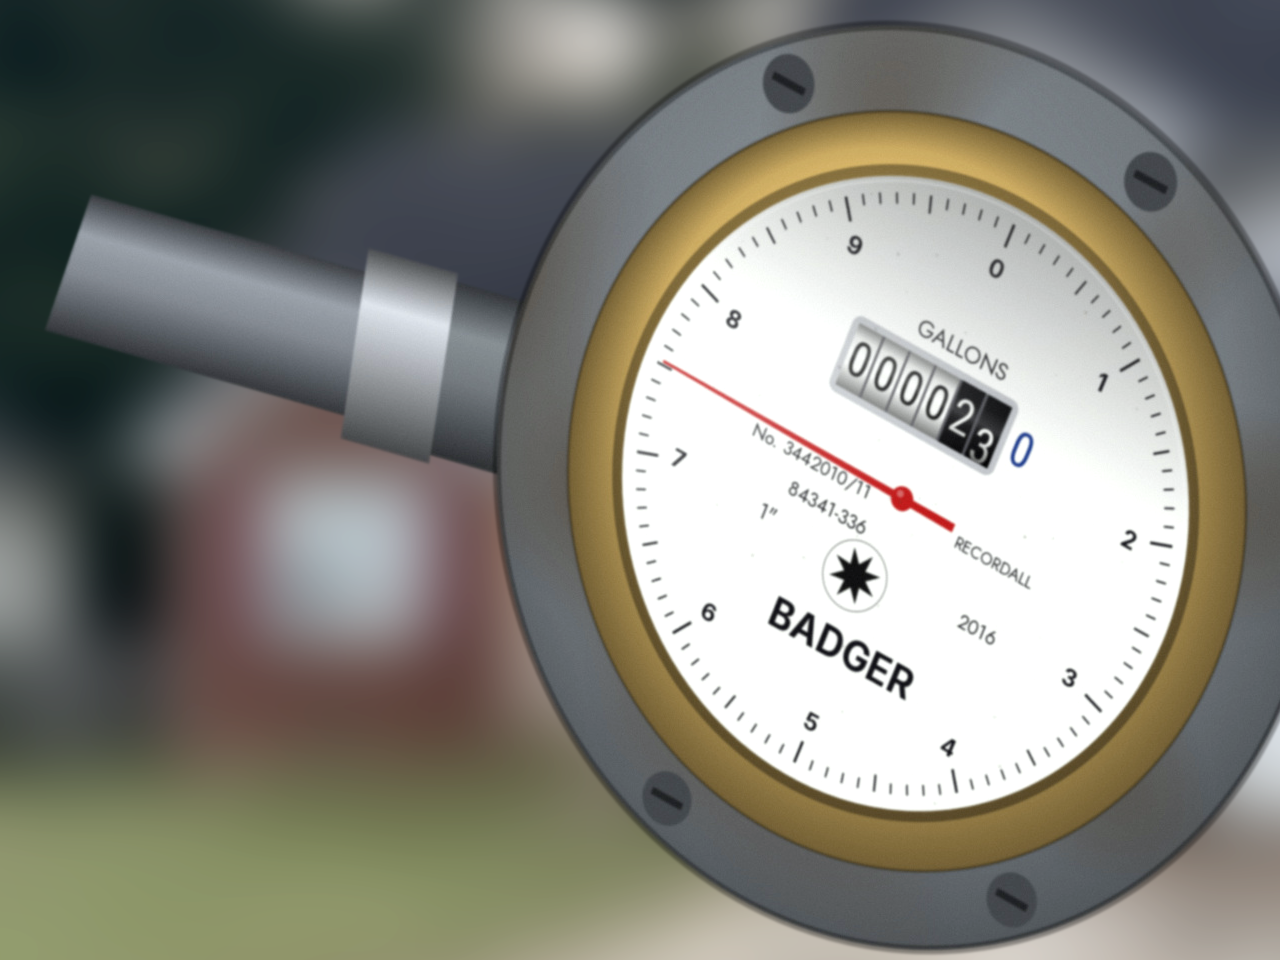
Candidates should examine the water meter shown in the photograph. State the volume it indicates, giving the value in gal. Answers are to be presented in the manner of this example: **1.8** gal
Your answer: **227.5** gal
